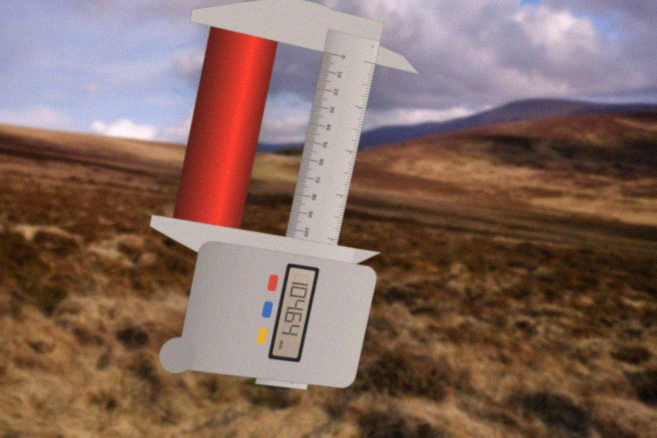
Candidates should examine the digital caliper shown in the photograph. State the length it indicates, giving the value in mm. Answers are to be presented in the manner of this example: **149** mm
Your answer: **104.64** mm
